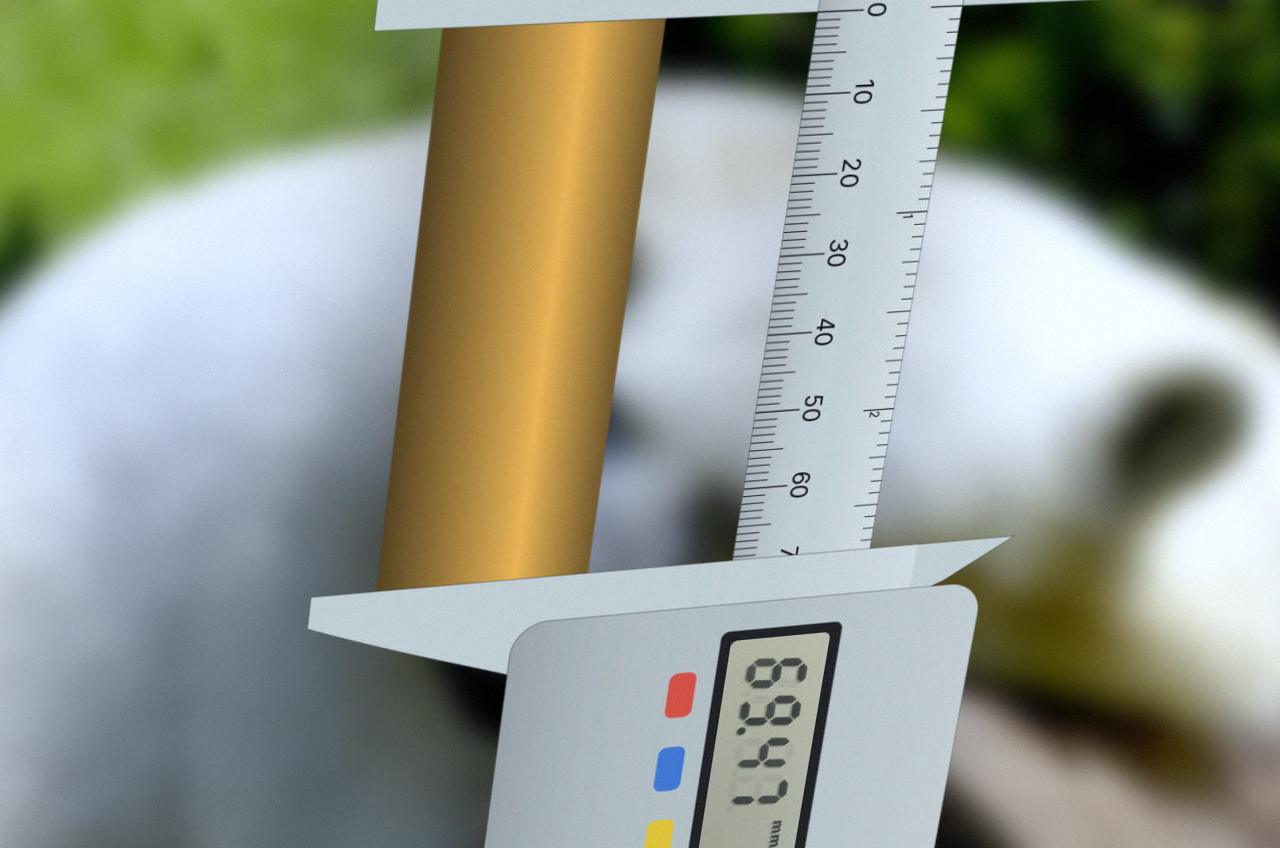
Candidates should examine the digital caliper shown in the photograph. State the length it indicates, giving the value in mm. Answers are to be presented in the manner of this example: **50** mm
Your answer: **69.47** mm
